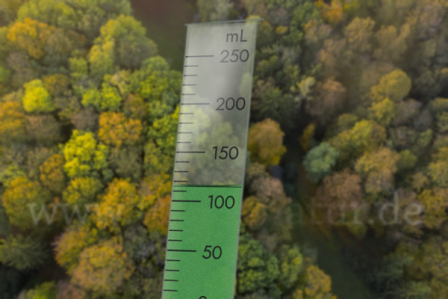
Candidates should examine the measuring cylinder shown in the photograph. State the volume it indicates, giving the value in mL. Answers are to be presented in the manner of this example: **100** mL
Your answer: **115** mL
